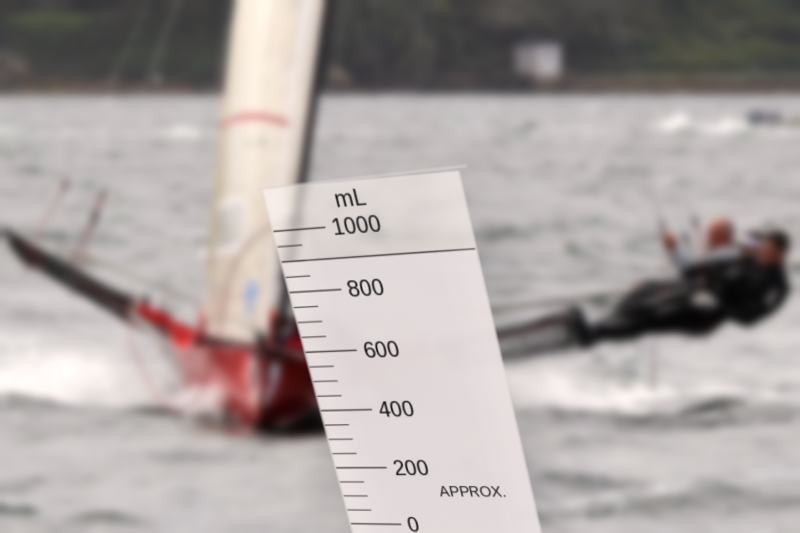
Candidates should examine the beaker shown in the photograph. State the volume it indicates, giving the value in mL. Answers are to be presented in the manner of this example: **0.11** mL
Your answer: **900** mL
